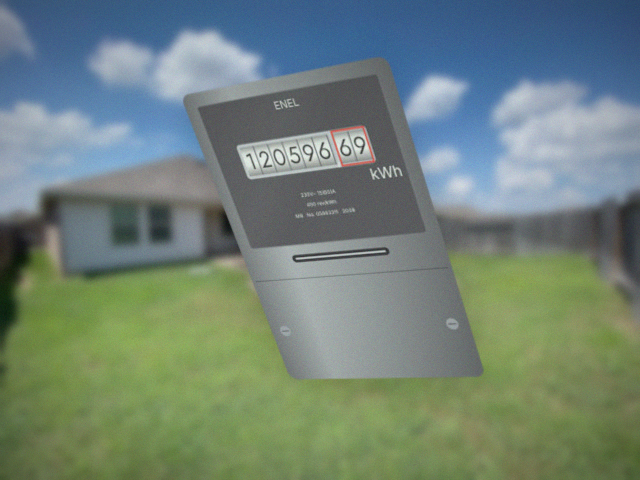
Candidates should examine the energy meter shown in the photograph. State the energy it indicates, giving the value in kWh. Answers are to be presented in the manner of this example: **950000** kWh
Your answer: **120596.69** kWh
